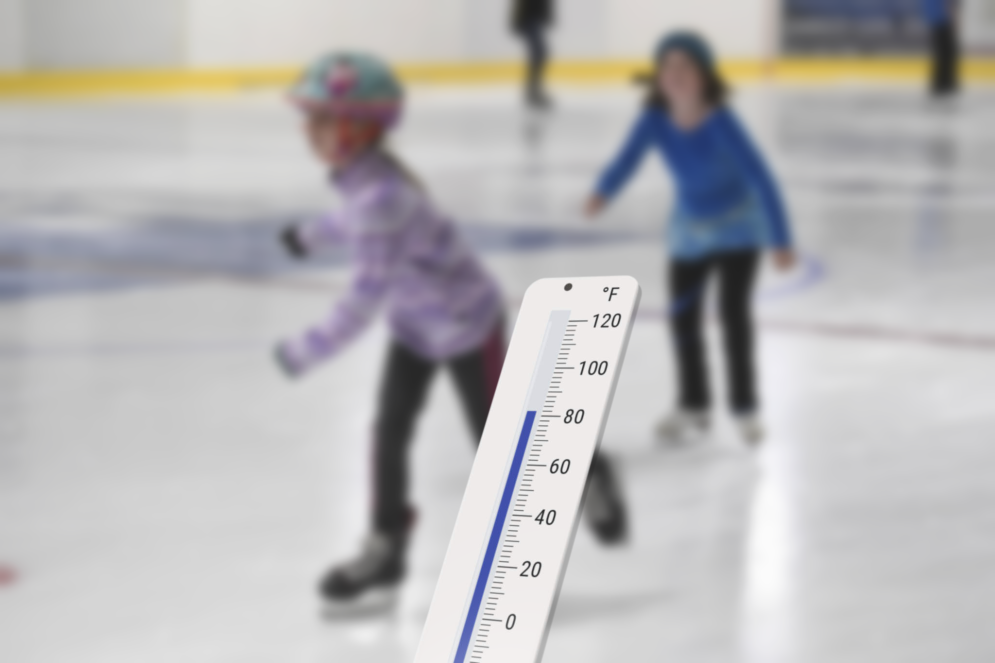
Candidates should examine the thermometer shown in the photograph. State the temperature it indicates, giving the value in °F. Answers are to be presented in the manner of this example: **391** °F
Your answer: **82** °F
